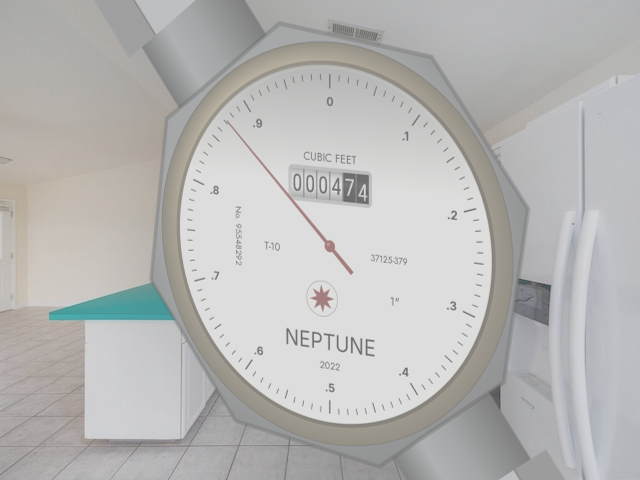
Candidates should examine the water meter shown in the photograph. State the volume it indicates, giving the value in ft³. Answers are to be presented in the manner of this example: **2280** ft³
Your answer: **473.87** ft³
